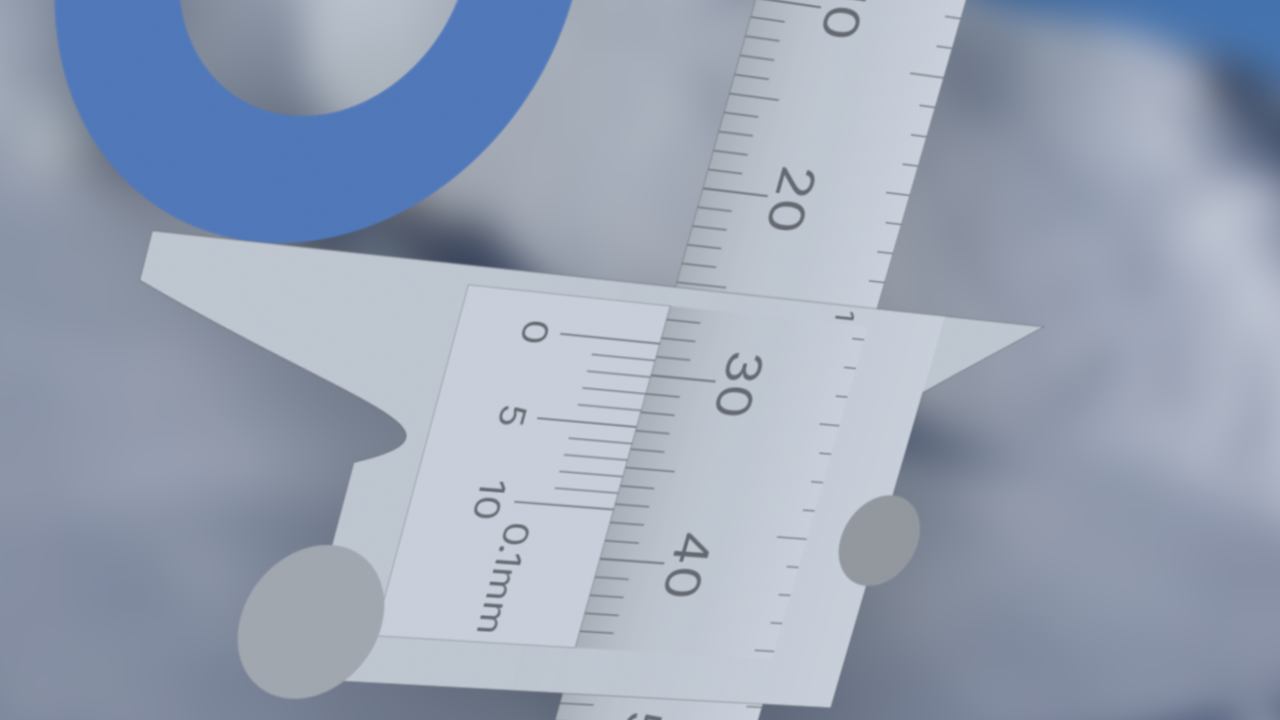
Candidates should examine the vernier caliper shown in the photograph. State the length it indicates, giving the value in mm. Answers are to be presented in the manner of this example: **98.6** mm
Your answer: **28.3** mm
